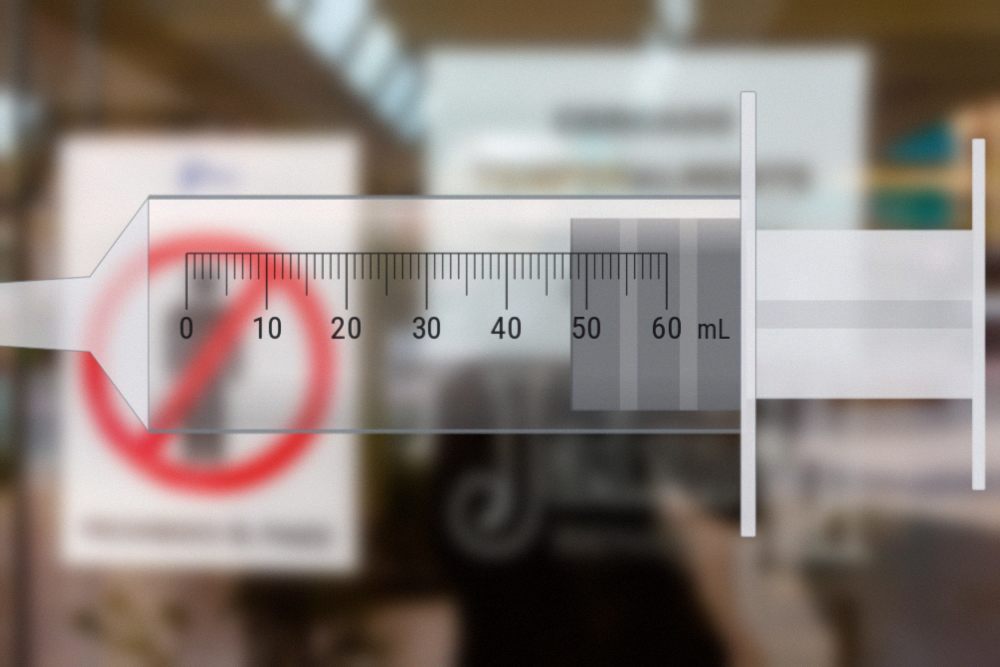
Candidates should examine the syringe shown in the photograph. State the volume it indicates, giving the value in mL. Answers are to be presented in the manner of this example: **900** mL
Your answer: **48** mL
